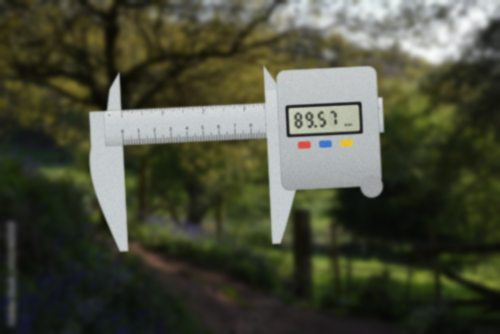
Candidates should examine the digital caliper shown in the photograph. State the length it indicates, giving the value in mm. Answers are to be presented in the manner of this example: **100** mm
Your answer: **89.57** mm
